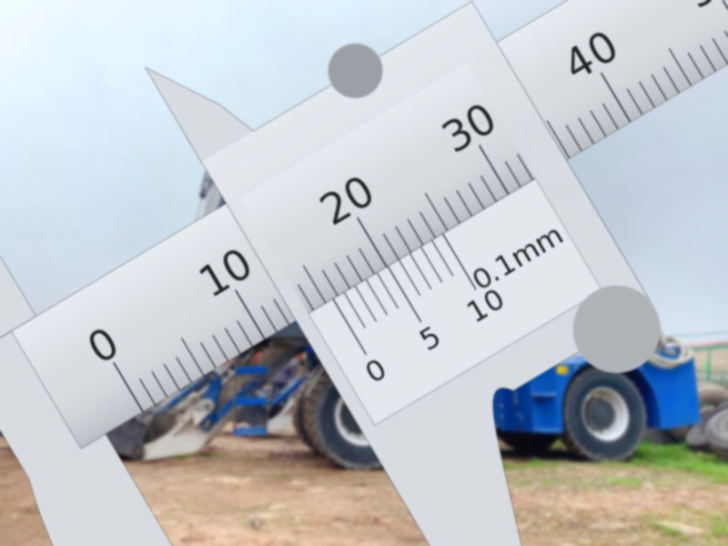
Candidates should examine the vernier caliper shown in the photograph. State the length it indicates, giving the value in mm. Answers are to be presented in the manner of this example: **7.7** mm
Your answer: **15.6** mm
